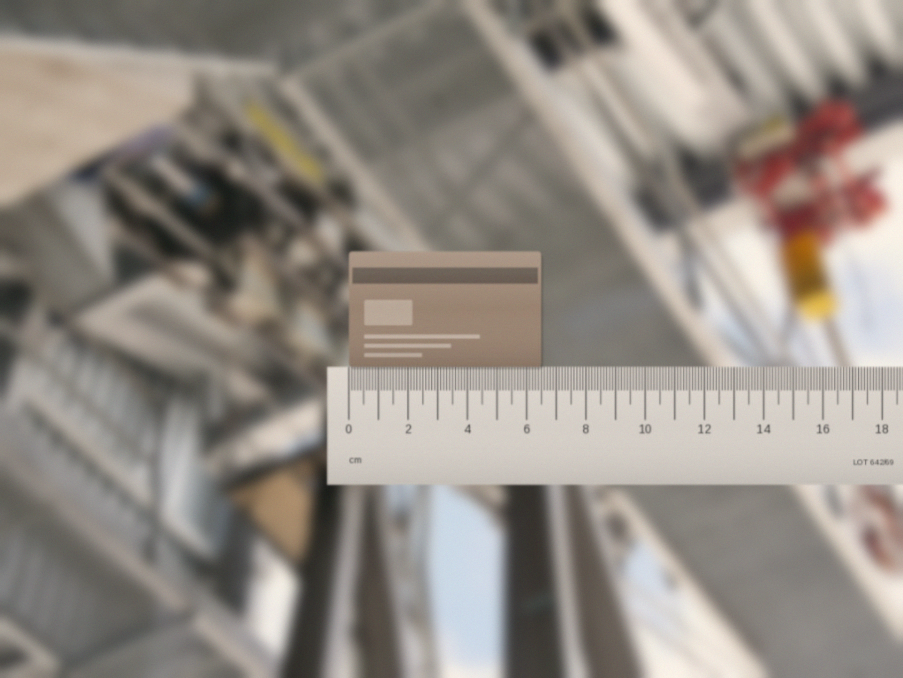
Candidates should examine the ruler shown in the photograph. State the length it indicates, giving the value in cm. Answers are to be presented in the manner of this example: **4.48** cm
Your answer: **6.5** cm
